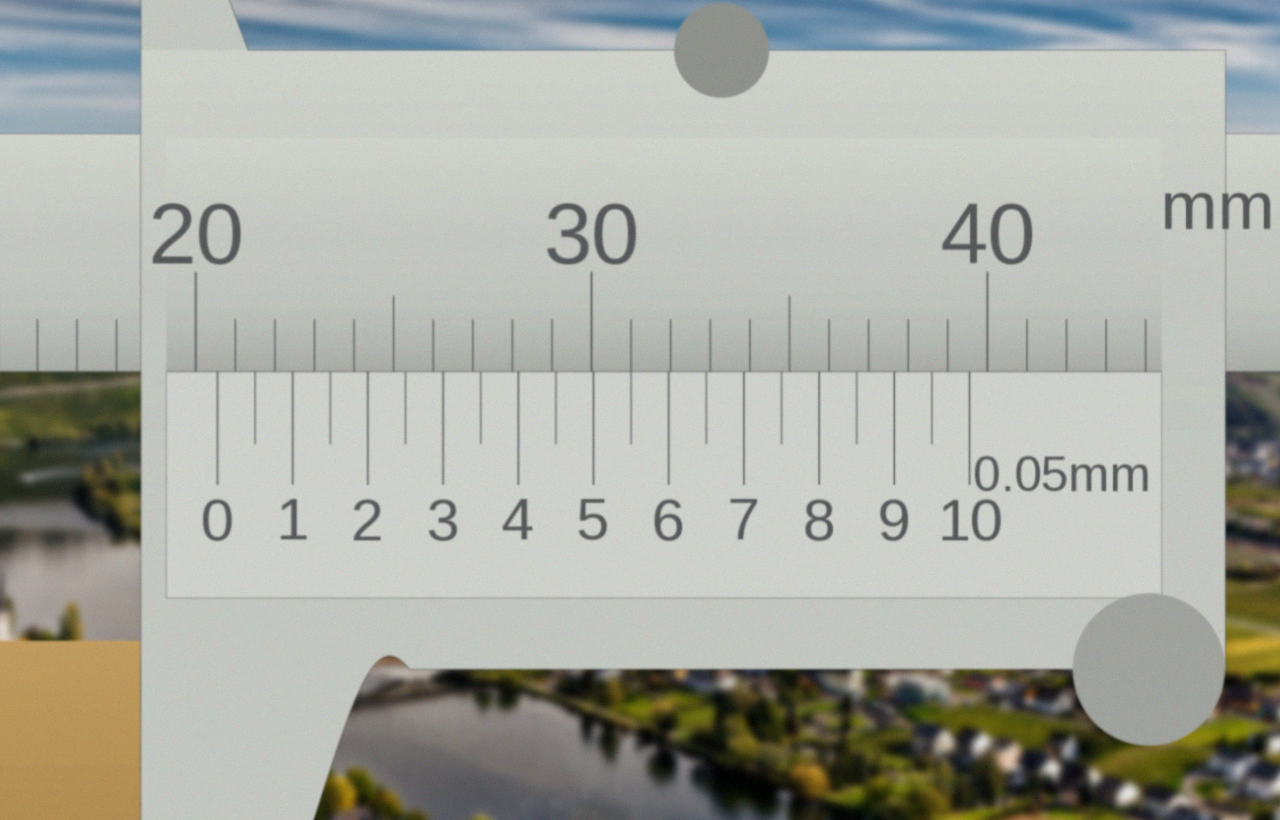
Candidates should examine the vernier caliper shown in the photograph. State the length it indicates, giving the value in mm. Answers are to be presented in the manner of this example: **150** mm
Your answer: **20.55** mm
